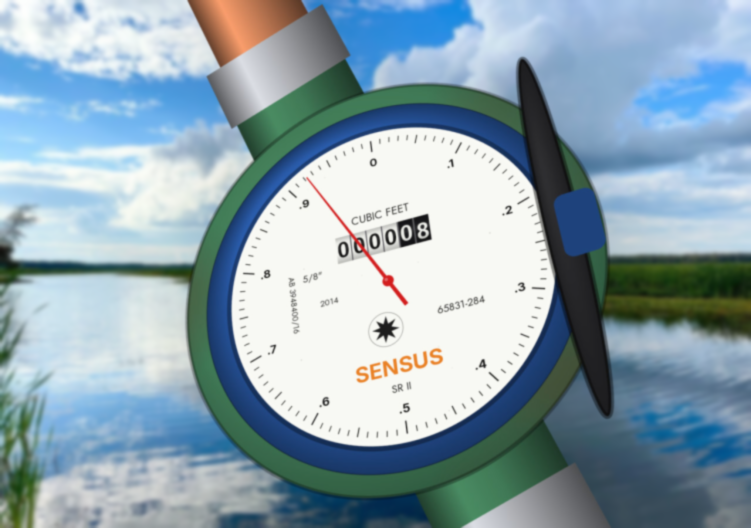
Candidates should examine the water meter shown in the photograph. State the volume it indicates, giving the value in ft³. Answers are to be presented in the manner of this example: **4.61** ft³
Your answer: **7.92** ft³
